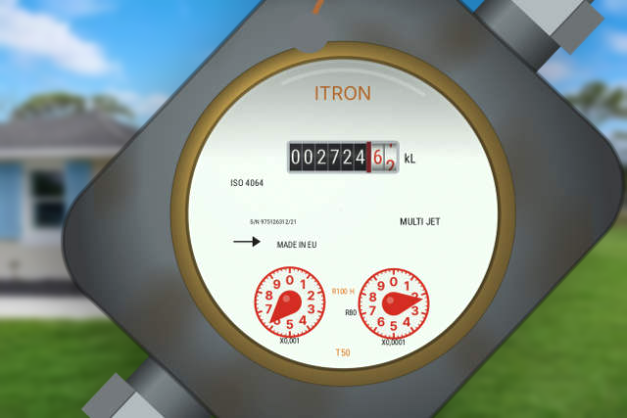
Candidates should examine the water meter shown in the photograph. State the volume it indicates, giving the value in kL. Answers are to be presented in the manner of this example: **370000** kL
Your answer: **2724.6162** kL
